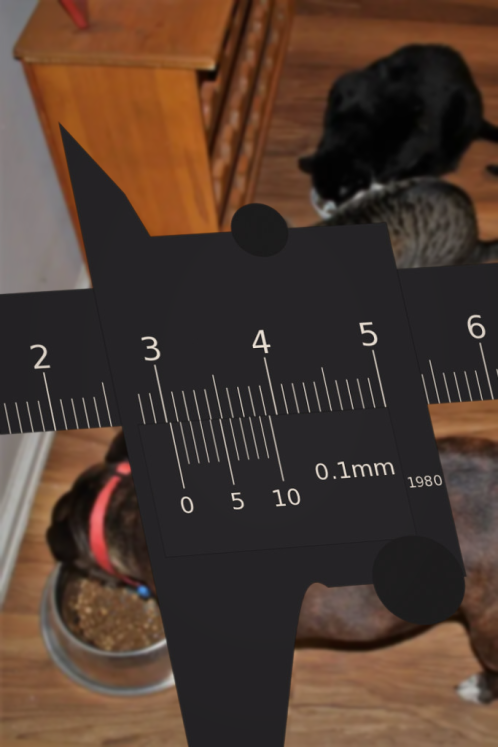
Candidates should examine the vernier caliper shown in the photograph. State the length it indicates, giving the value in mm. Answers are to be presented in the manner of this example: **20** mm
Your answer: **30.3** mm
